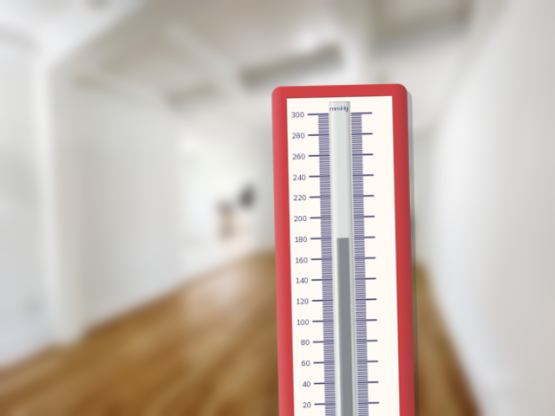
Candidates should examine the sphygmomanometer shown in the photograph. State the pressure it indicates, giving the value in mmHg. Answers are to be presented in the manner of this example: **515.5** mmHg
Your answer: **180** mmHg
